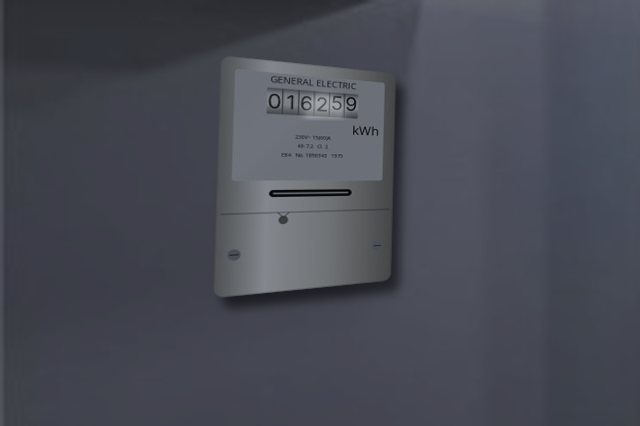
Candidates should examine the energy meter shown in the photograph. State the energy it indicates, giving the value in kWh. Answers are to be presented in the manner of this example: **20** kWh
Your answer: **16259** kWh
